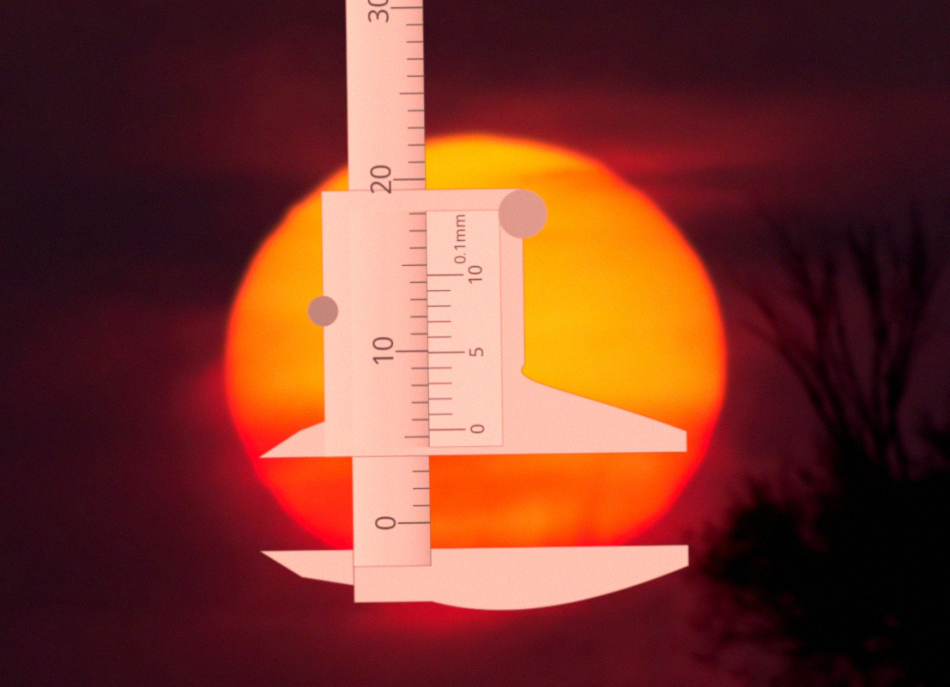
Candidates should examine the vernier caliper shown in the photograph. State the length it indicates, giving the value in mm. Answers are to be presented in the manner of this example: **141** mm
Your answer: **5.4** mm
